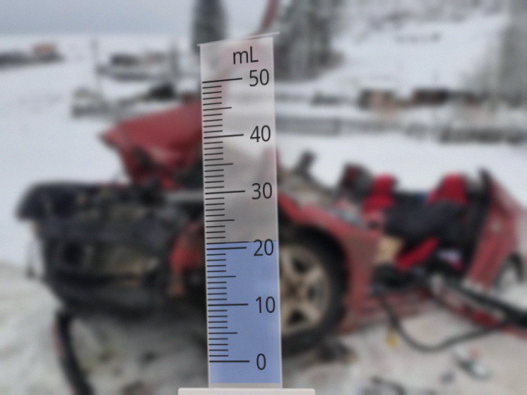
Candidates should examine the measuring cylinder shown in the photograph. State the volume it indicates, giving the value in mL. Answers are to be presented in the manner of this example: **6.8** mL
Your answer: **21** mL
